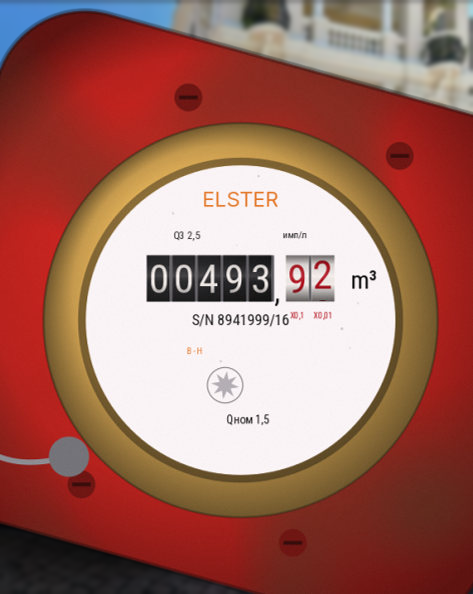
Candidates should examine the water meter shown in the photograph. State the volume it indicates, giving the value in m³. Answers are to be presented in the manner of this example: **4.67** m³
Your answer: **493.92** m³
